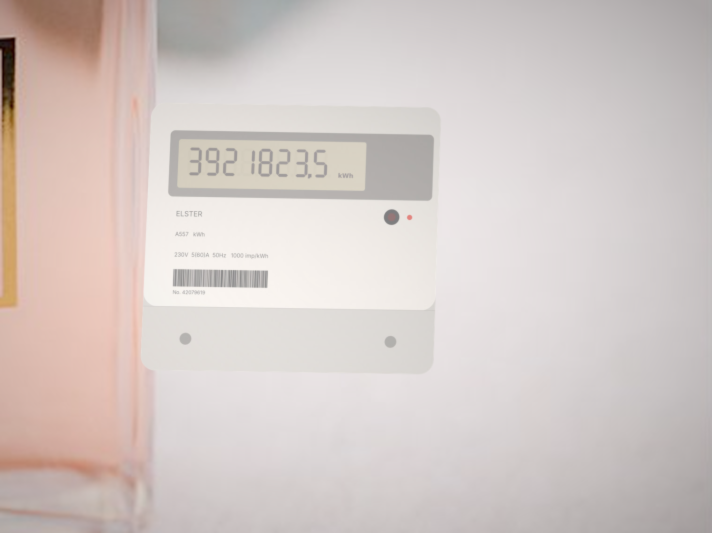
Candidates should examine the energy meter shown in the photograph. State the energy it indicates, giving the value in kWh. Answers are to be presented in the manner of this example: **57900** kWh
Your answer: **3921823.5** kWh
